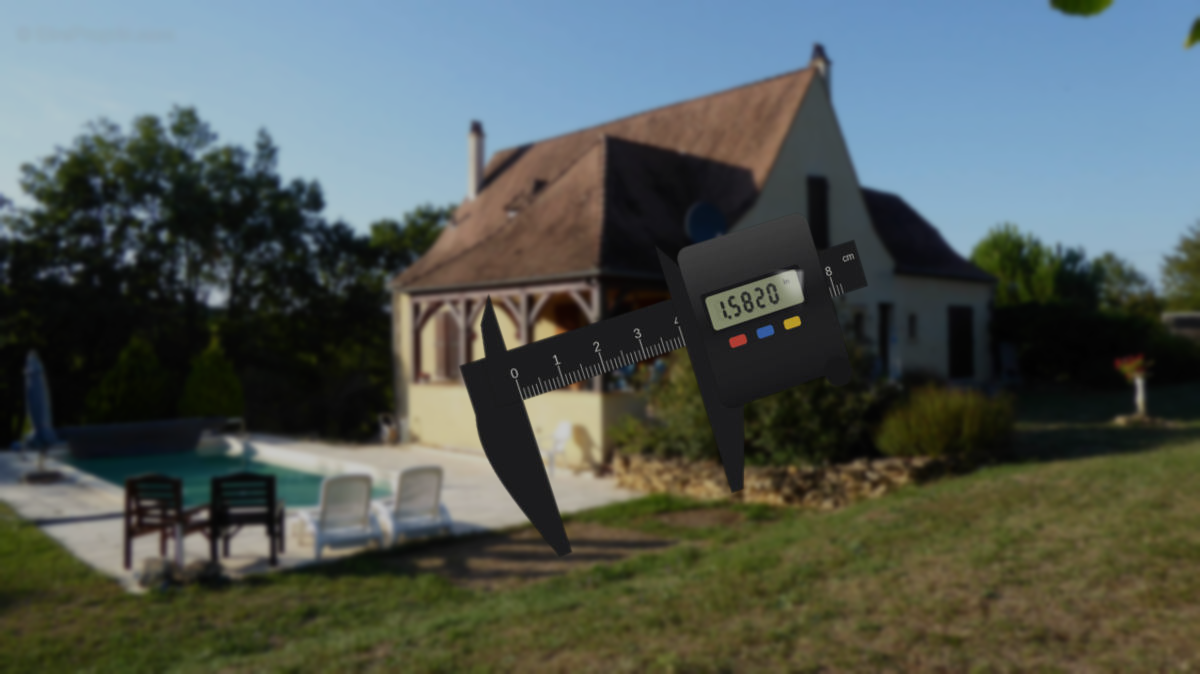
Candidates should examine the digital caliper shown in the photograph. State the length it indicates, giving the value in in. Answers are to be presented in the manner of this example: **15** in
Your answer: **1.5820** in
